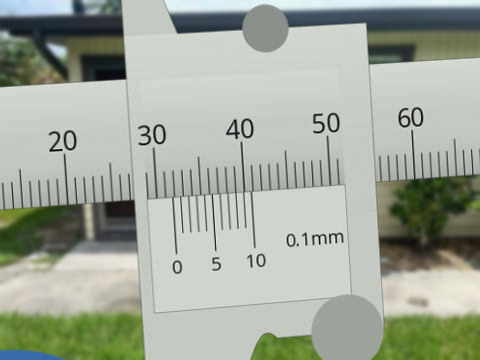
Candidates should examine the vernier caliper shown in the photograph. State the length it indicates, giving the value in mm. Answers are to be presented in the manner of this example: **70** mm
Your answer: **31.8** mm
